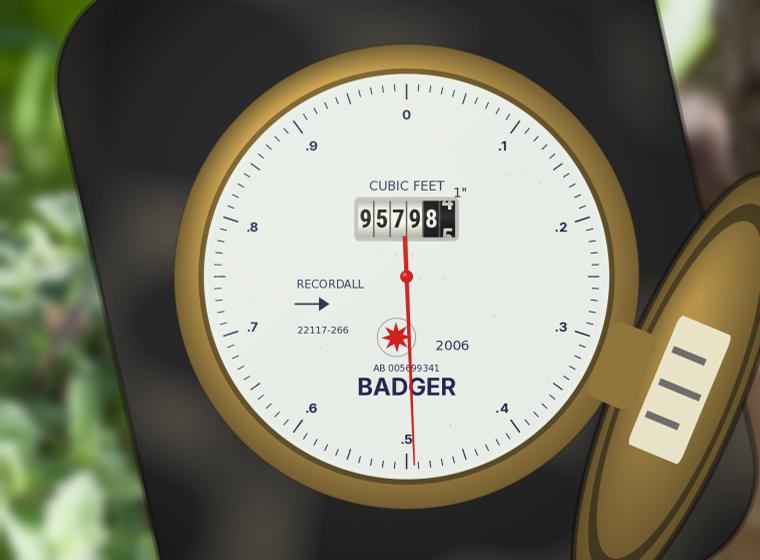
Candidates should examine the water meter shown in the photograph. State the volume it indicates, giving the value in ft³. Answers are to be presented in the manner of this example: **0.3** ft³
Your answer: **957984.49** ft³
